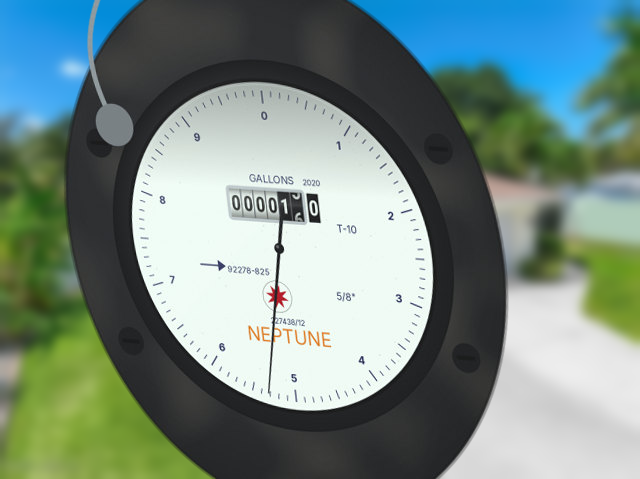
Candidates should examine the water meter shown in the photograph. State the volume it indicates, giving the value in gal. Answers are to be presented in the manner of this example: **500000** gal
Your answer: **155.3** gal
